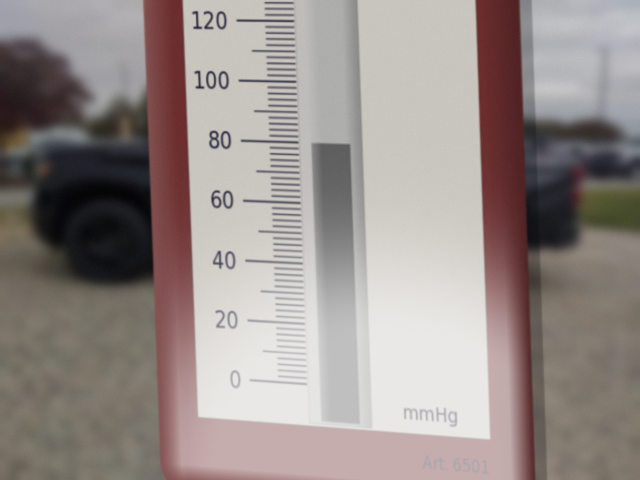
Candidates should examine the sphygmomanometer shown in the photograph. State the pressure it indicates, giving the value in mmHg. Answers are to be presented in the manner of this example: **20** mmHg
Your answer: **80** mmHg
